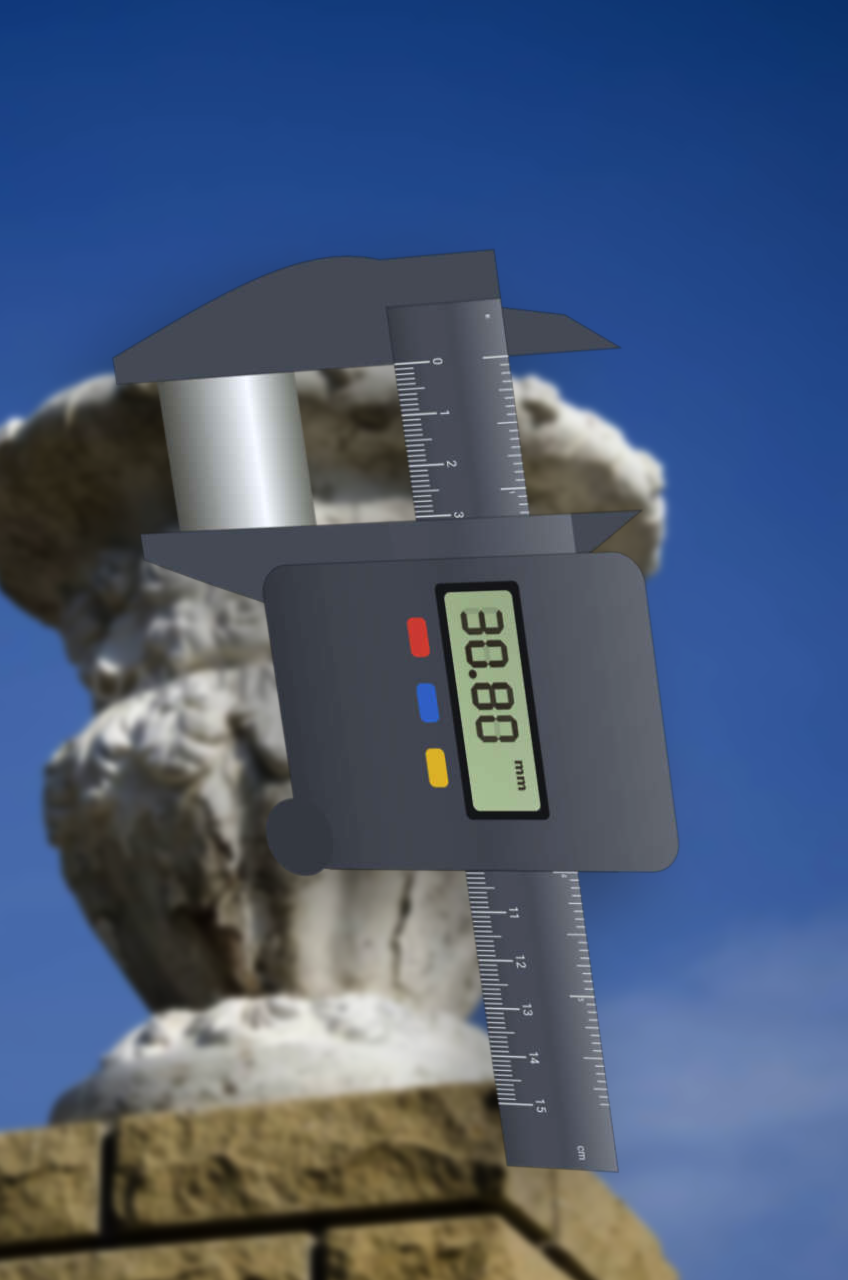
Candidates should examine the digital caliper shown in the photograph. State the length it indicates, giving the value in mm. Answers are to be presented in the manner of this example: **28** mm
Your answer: **30.80** mm
